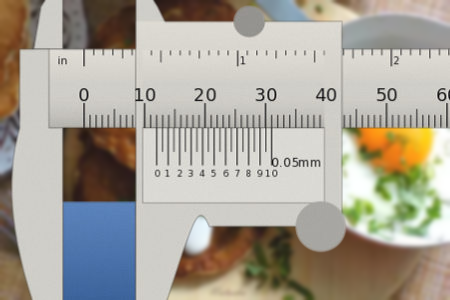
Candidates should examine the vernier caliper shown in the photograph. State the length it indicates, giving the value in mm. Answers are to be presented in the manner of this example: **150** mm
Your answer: **12.0** mm
